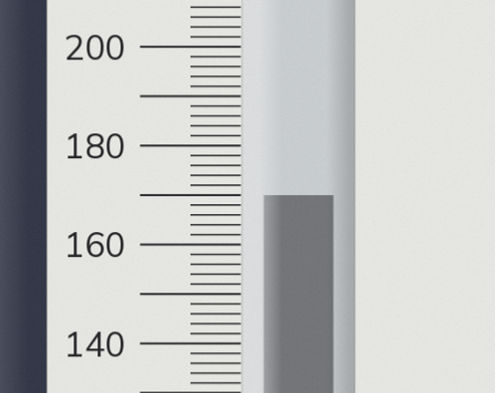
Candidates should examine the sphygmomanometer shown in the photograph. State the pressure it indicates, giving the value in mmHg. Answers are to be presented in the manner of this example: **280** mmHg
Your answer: **170** mmHg
